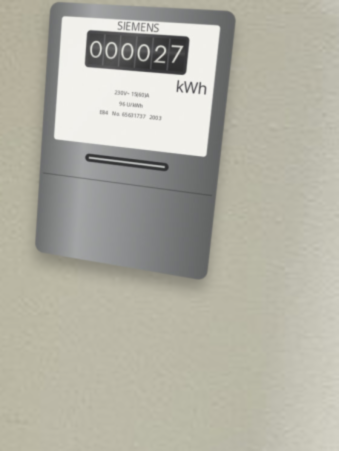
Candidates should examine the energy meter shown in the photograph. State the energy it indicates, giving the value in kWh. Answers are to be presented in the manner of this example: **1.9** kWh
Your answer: **27** kWh
